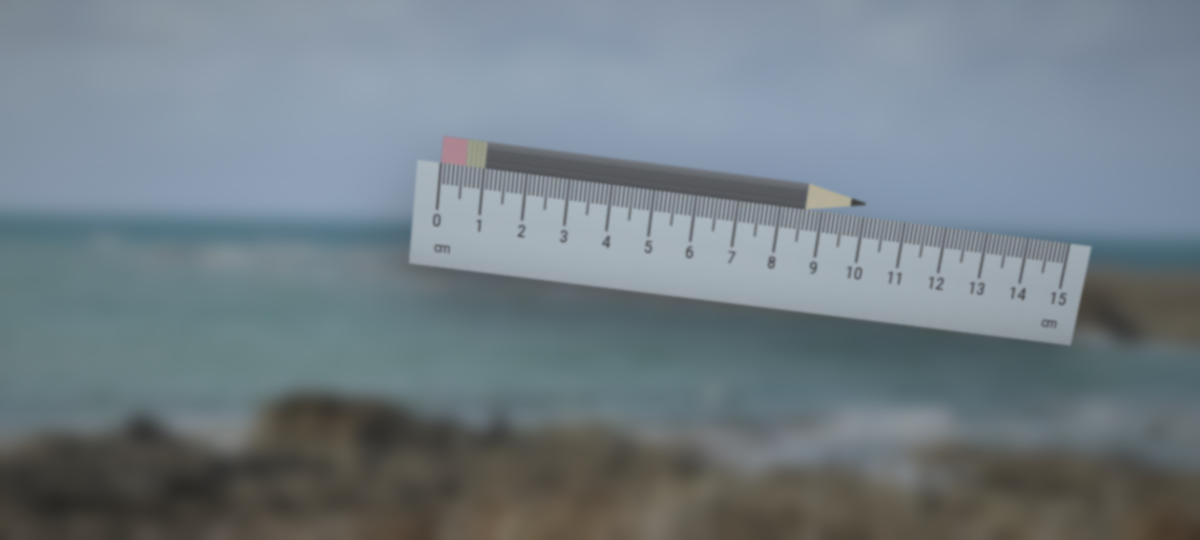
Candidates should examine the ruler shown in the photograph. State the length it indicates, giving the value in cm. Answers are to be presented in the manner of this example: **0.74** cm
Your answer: **10** cm
